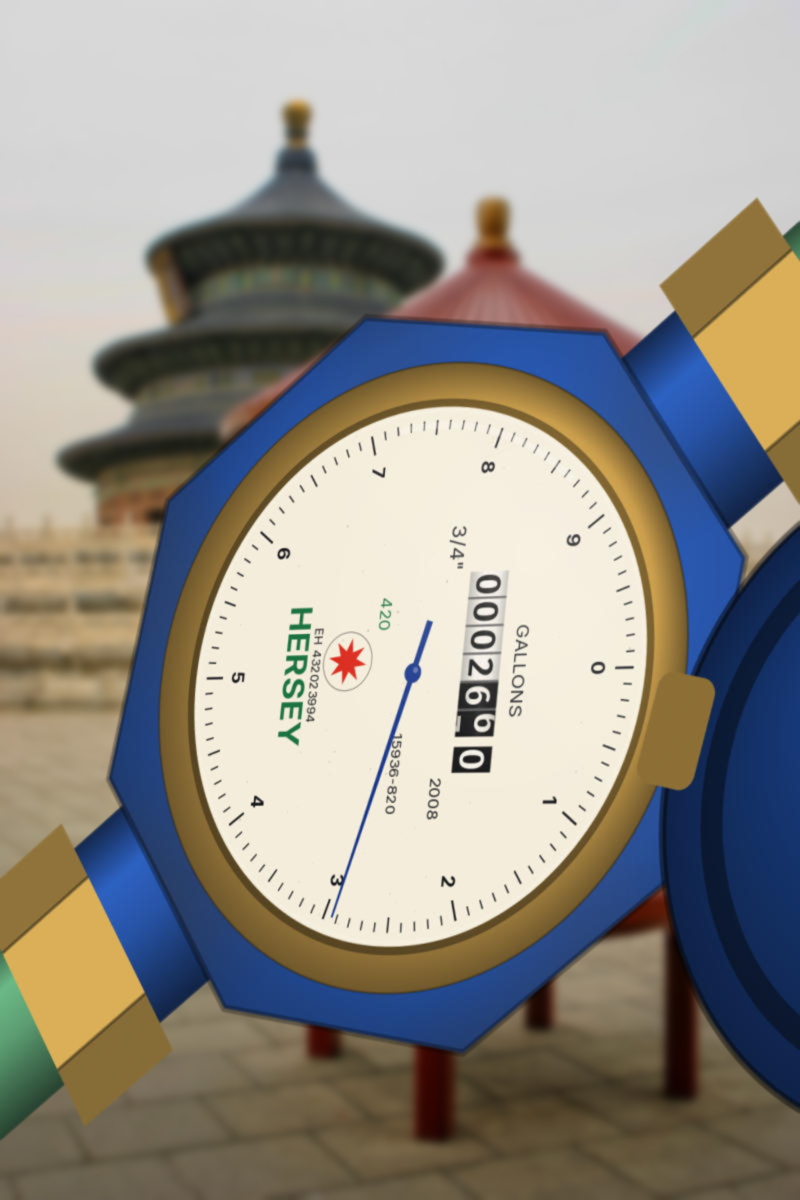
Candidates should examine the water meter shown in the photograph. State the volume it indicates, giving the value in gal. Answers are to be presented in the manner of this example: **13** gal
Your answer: **2662.9** gal
